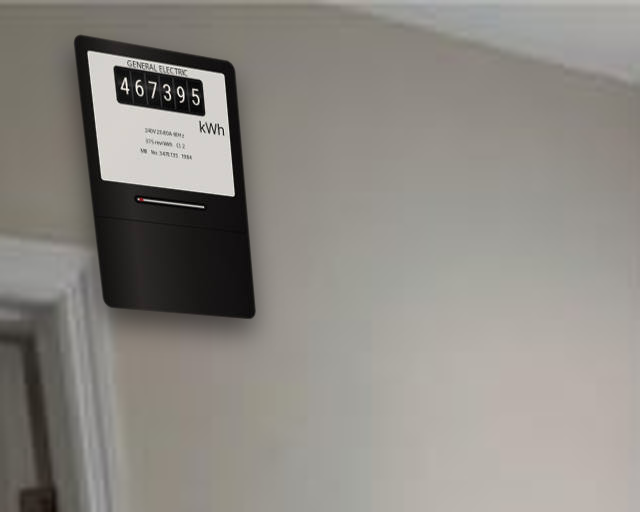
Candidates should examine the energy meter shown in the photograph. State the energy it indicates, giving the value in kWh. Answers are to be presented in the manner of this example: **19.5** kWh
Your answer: **467395** kWh
